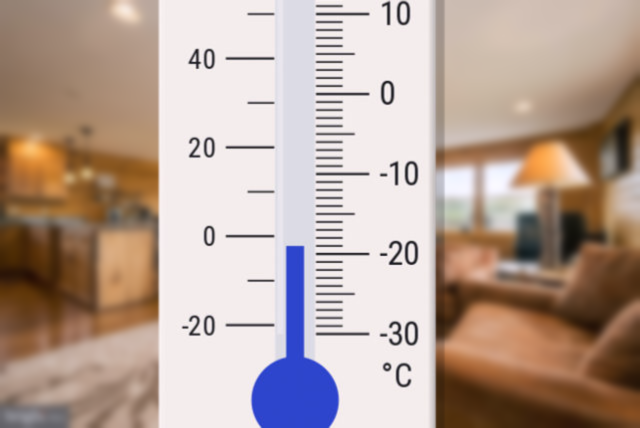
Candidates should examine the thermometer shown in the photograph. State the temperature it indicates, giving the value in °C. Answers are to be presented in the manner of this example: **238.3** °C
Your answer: **-19** °C
